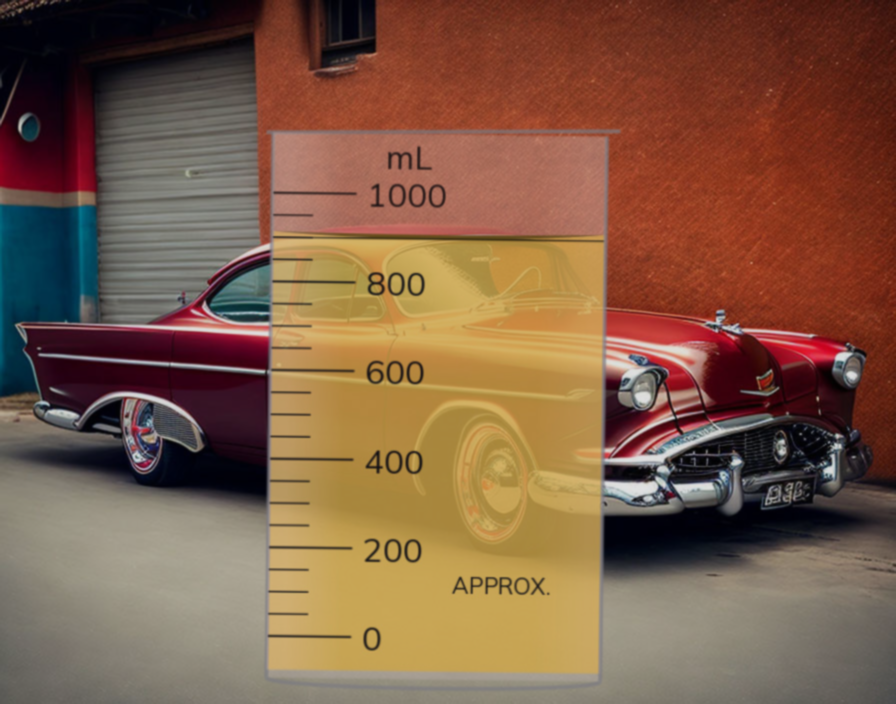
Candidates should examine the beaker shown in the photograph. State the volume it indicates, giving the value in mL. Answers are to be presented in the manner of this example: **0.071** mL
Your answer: **900** mL
